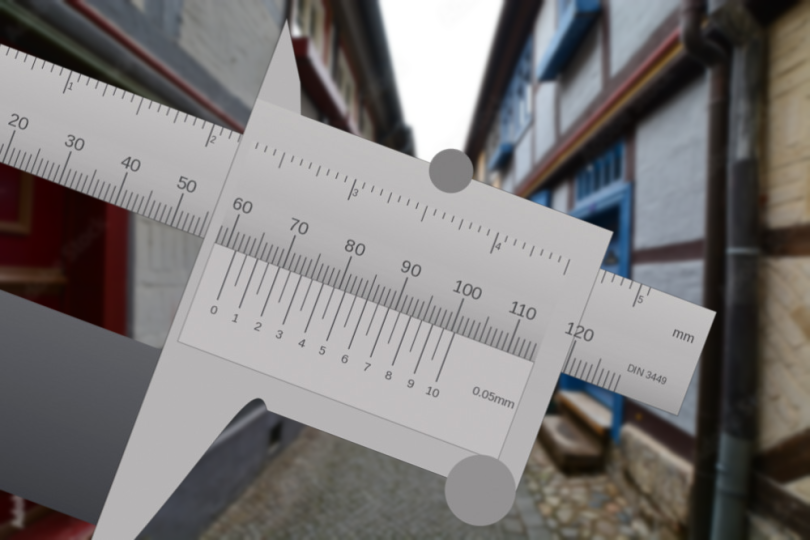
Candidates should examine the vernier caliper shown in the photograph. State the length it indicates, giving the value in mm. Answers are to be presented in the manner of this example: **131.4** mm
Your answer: **61.6** mm
